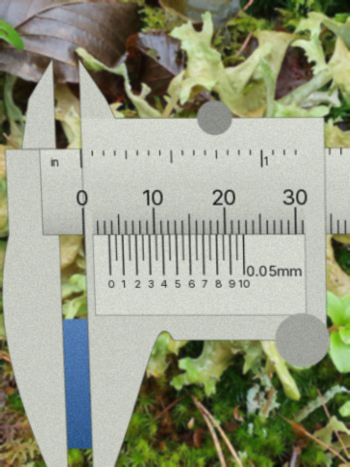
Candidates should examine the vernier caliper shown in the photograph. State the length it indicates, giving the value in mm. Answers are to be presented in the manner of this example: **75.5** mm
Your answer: **3.6** mm
